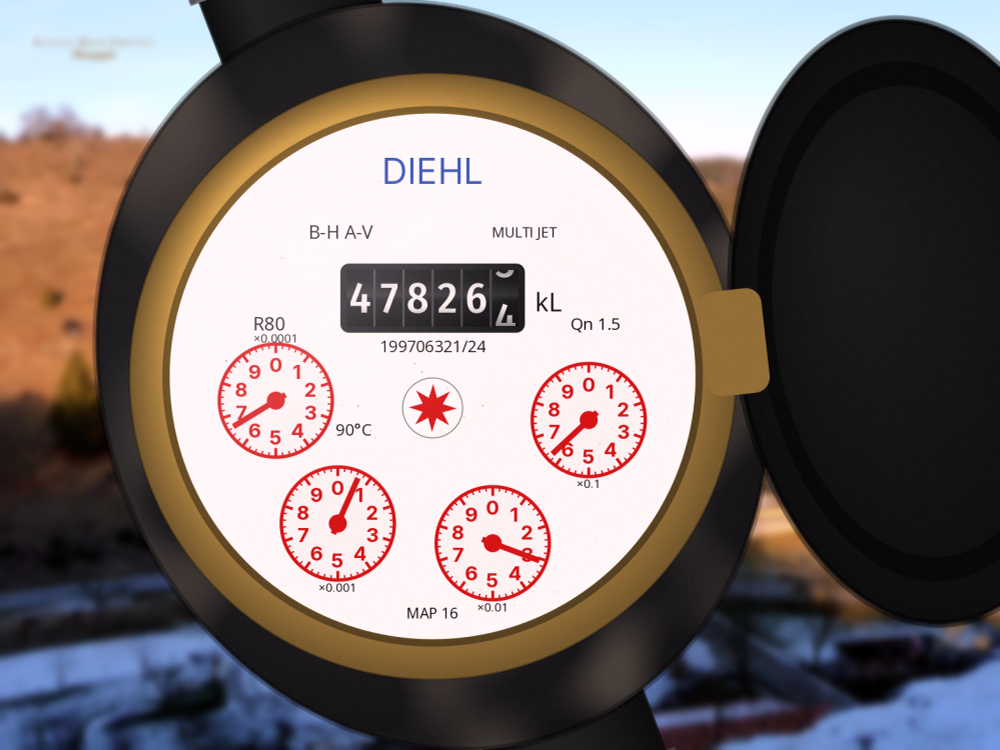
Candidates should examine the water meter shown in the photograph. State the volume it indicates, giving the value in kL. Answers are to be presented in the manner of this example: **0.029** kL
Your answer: **478263.6306** kL
